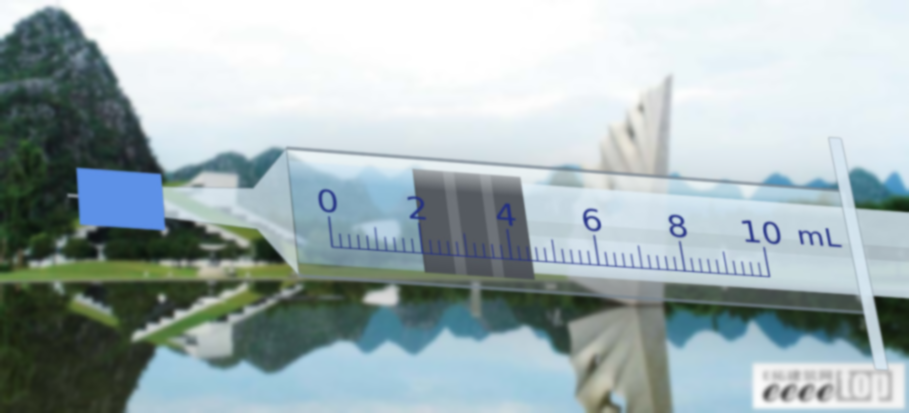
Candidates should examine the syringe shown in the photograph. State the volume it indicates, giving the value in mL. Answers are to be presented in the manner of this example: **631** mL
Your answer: **2** mL
